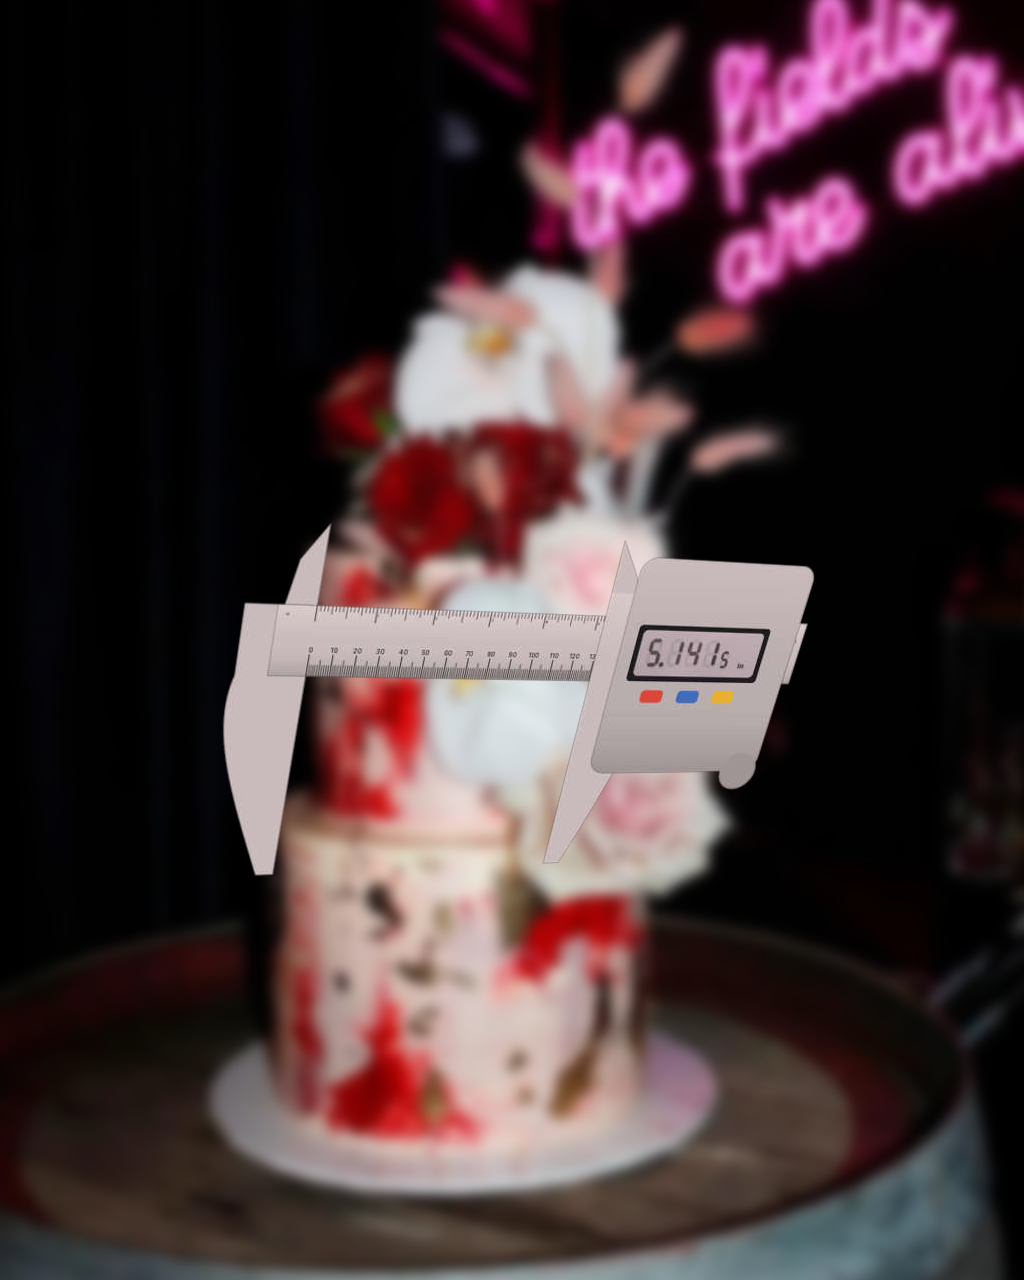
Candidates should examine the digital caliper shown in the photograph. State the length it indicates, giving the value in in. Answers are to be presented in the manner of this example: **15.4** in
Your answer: **5.1415** in
